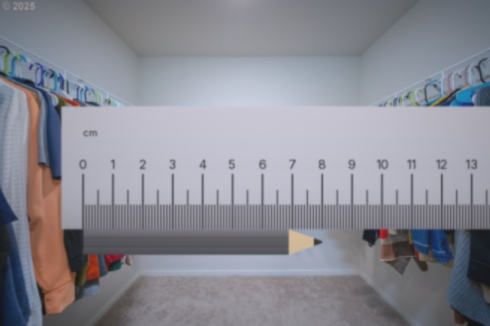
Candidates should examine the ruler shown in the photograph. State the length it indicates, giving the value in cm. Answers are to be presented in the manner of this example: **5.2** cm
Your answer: **8** cm
